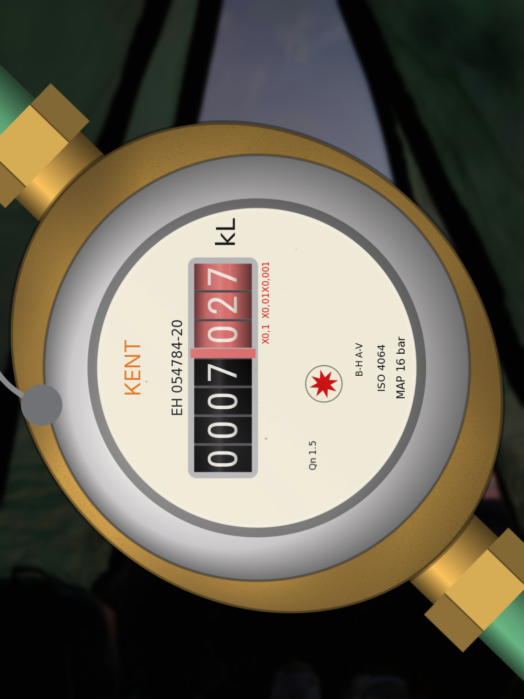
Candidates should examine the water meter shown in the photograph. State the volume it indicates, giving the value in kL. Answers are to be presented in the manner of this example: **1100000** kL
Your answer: **7.027** kL
